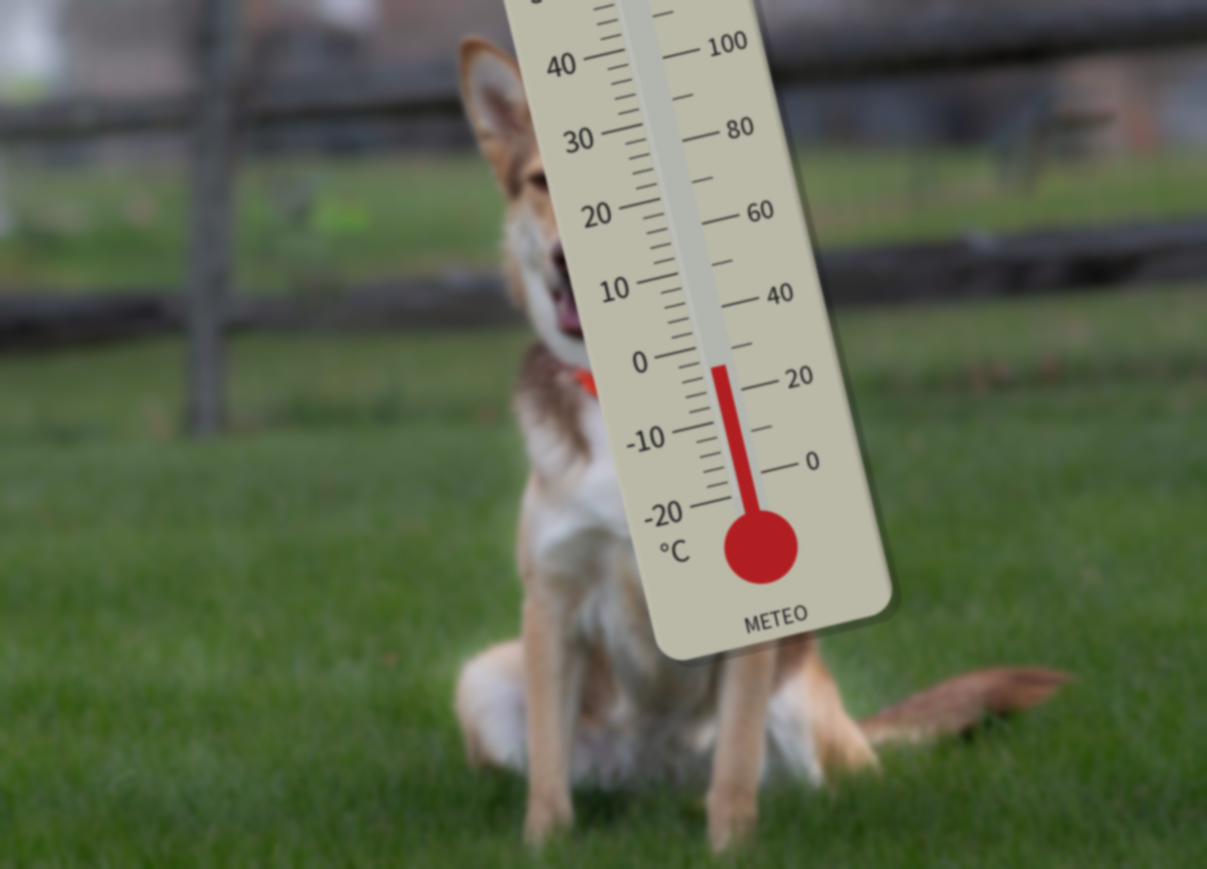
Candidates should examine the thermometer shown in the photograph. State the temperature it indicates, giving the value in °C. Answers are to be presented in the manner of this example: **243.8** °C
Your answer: **-3** °C
